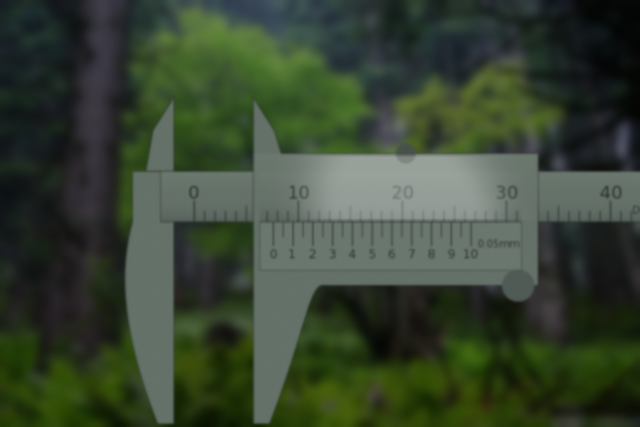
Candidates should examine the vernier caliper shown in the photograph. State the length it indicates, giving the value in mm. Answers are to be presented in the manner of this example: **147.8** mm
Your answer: **7.6** mm
